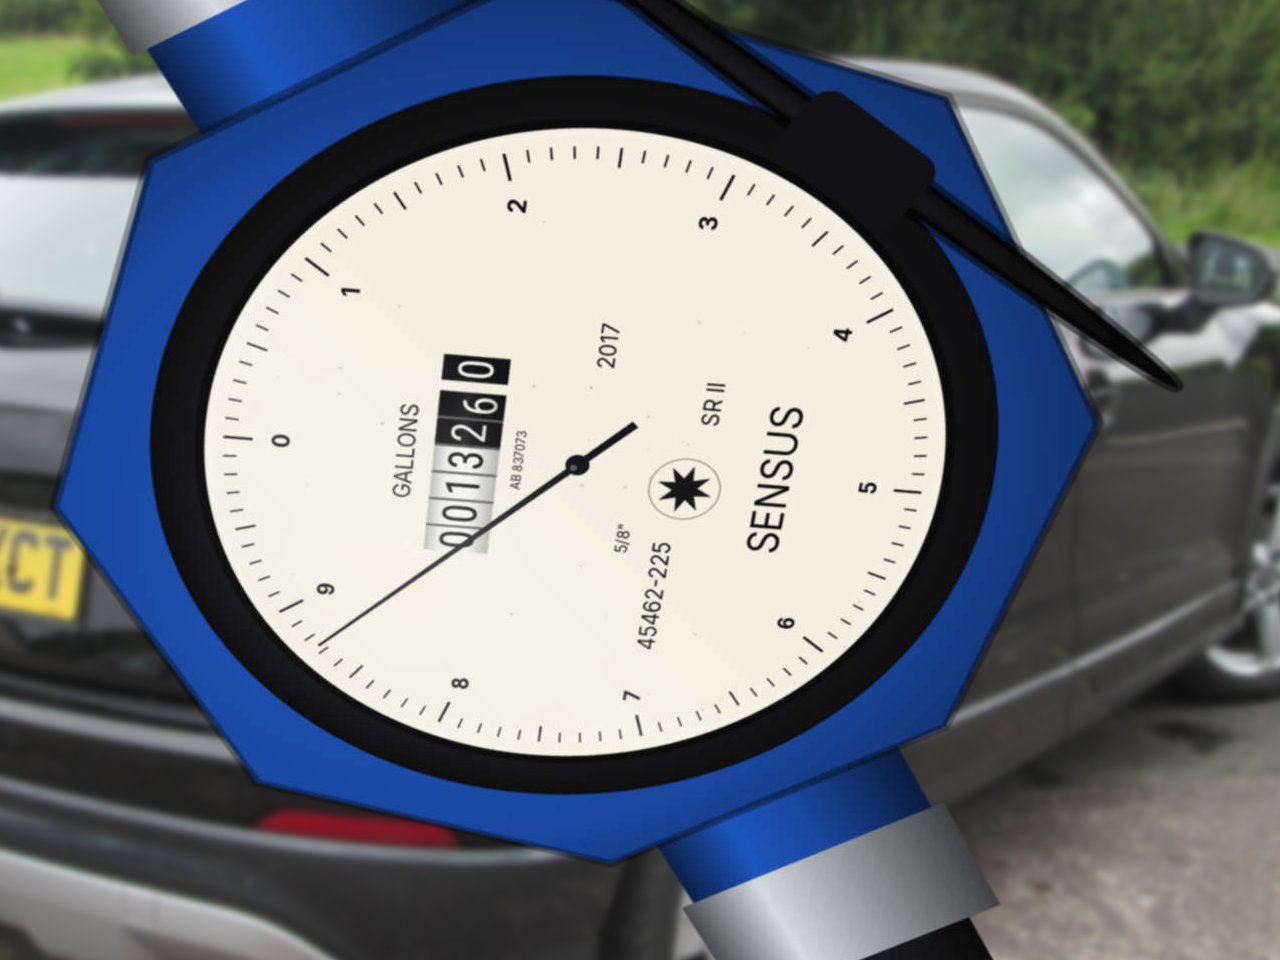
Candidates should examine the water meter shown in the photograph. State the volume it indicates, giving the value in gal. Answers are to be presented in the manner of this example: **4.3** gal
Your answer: **13258.7** gal
